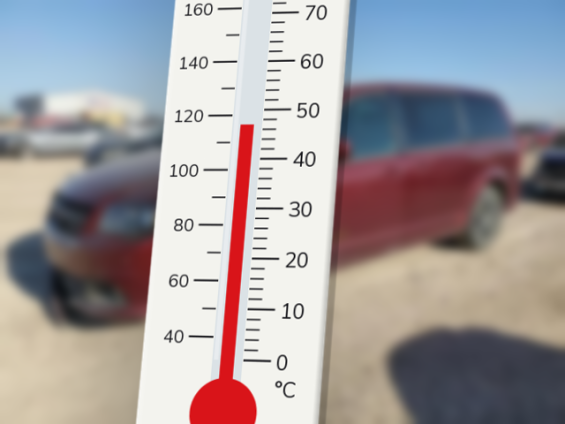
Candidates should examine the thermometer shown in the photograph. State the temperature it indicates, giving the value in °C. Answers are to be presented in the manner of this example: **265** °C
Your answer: **47** °C
